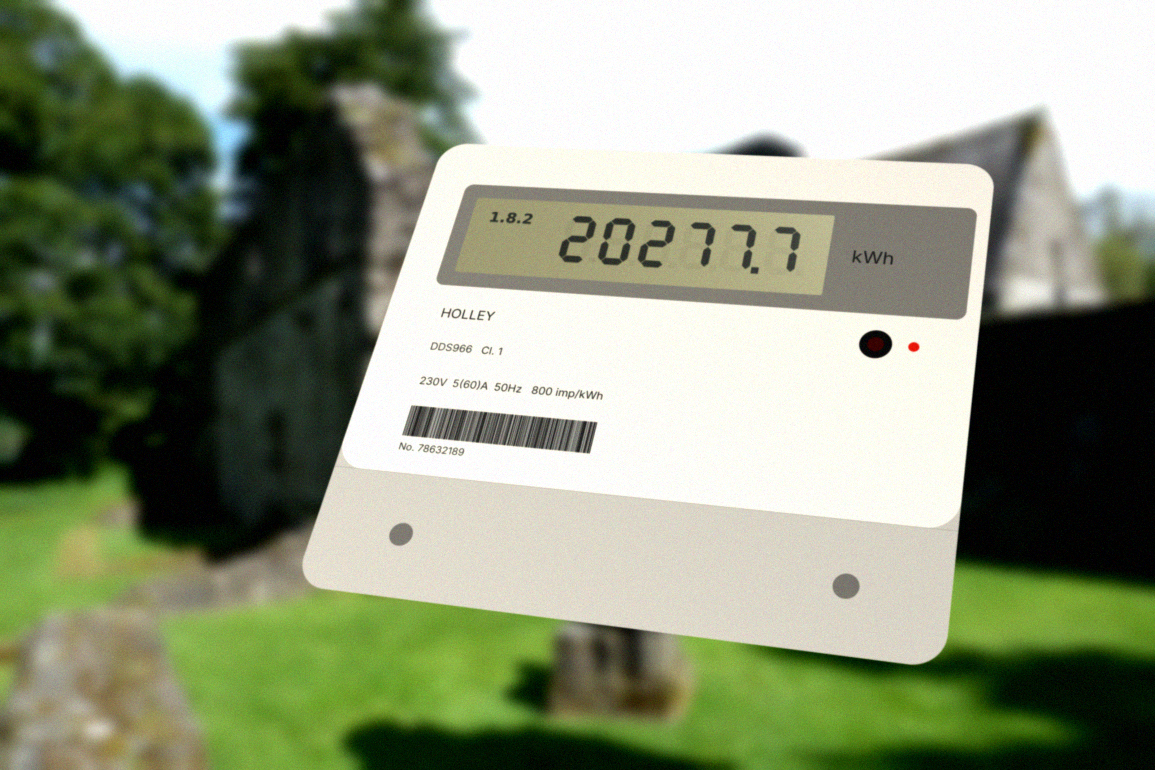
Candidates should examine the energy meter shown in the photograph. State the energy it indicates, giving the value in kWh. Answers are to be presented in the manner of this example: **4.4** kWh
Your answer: **20277.7** kWh
